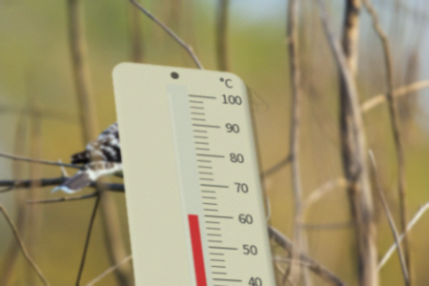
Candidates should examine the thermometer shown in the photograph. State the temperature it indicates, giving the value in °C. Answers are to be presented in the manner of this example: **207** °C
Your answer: **60** °C
